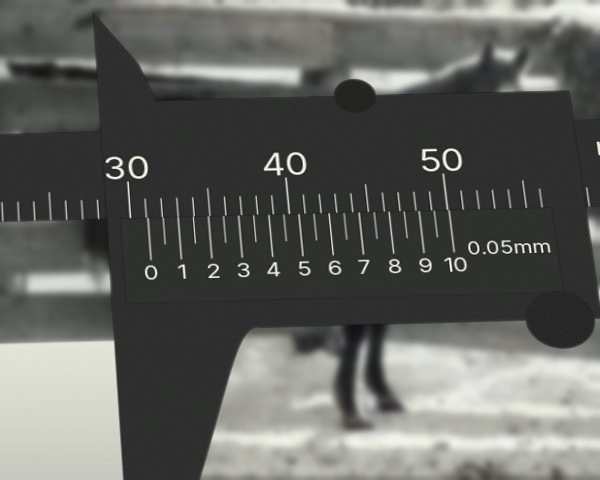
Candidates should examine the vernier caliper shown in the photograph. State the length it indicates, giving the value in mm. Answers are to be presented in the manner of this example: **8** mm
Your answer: **31.1** mm
